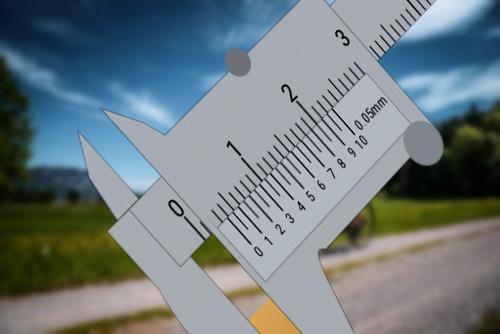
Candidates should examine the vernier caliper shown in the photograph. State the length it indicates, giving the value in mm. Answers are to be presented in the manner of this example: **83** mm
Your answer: **3.8** mm
